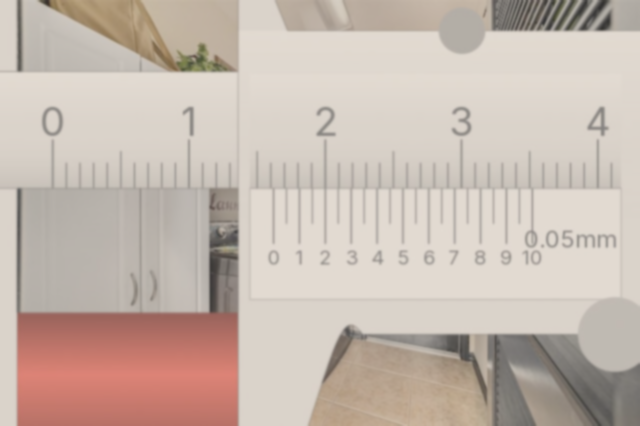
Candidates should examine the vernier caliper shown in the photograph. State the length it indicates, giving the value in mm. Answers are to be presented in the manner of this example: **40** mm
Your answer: **16.2** mm
